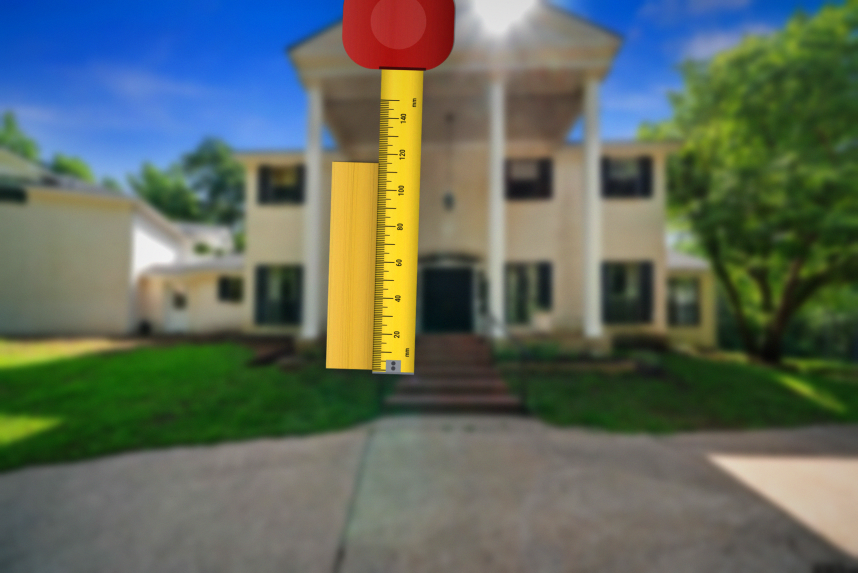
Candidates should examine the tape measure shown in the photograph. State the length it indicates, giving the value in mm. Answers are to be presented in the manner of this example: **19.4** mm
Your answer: **115** mm
